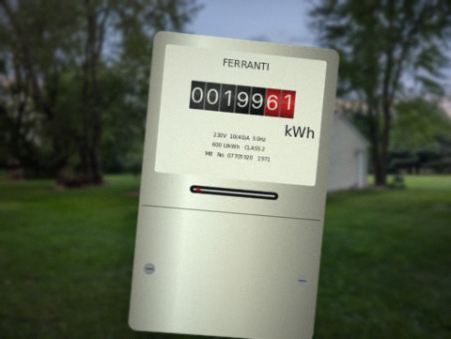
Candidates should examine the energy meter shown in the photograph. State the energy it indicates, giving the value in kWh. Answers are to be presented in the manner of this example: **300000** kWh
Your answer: **199.61** kWh
